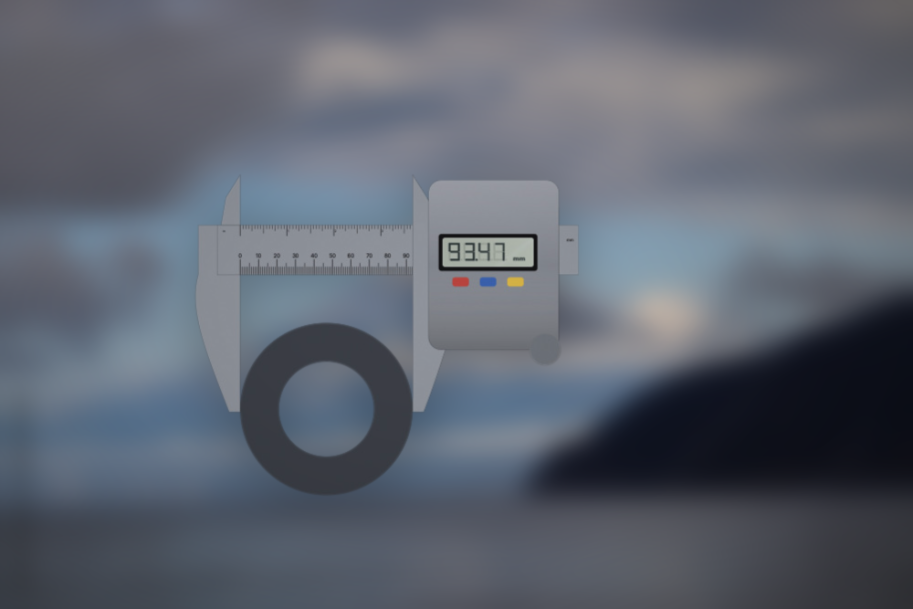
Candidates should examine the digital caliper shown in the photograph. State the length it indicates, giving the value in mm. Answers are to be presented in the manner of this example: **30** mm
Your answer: **93.47** mm
